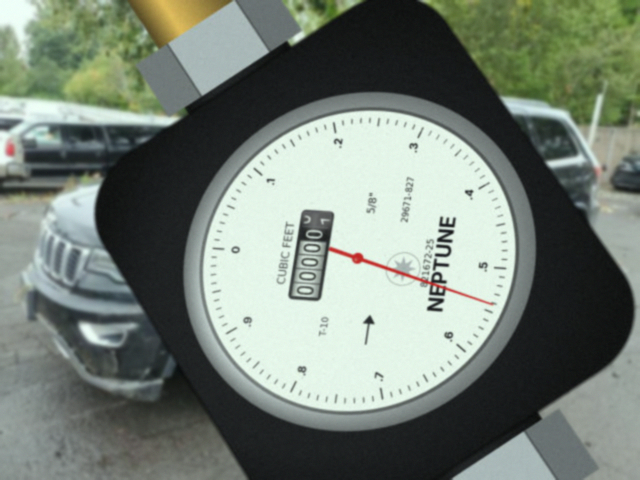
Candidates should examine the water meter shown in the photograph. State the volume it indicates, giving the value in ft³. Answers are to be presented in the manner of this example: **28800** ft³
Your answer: **0.54** ft³
